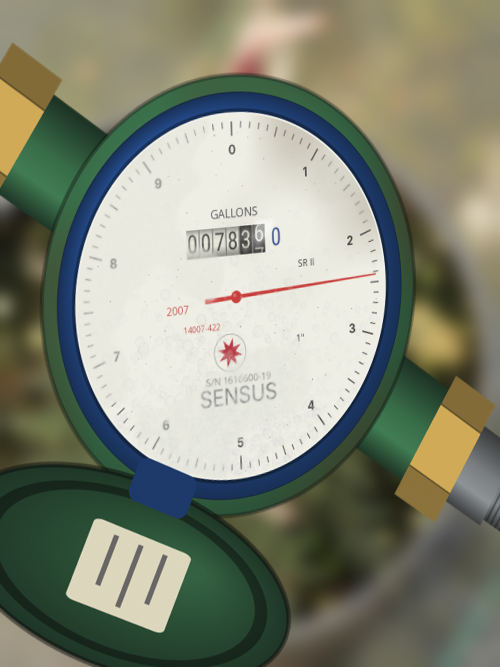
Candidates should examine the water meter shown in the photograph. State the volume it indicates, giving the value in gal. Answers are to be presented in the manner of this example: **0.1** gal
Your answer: **78362.4** gal
